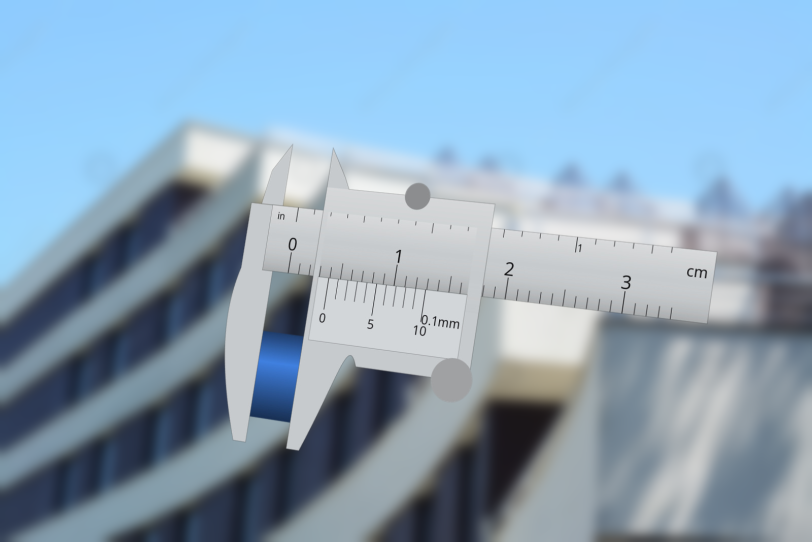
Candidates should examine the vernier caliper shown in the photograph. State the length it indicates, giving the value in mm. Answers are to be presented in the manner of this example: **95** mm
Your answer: **3.9** mm
